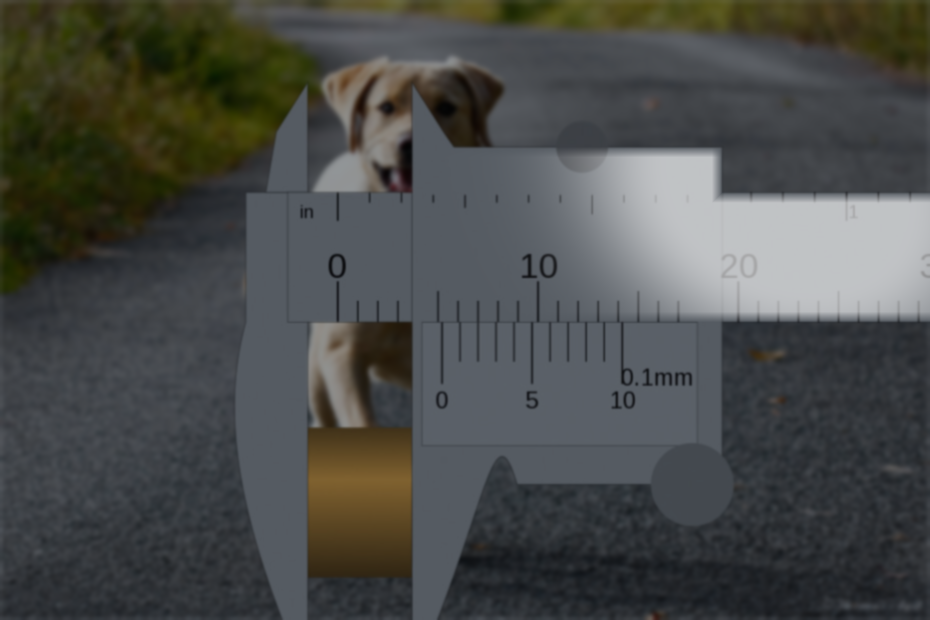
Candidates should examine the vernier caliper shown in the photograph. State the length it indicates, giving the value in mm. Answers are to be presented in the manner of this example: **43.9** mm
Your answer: **5.2** mm
